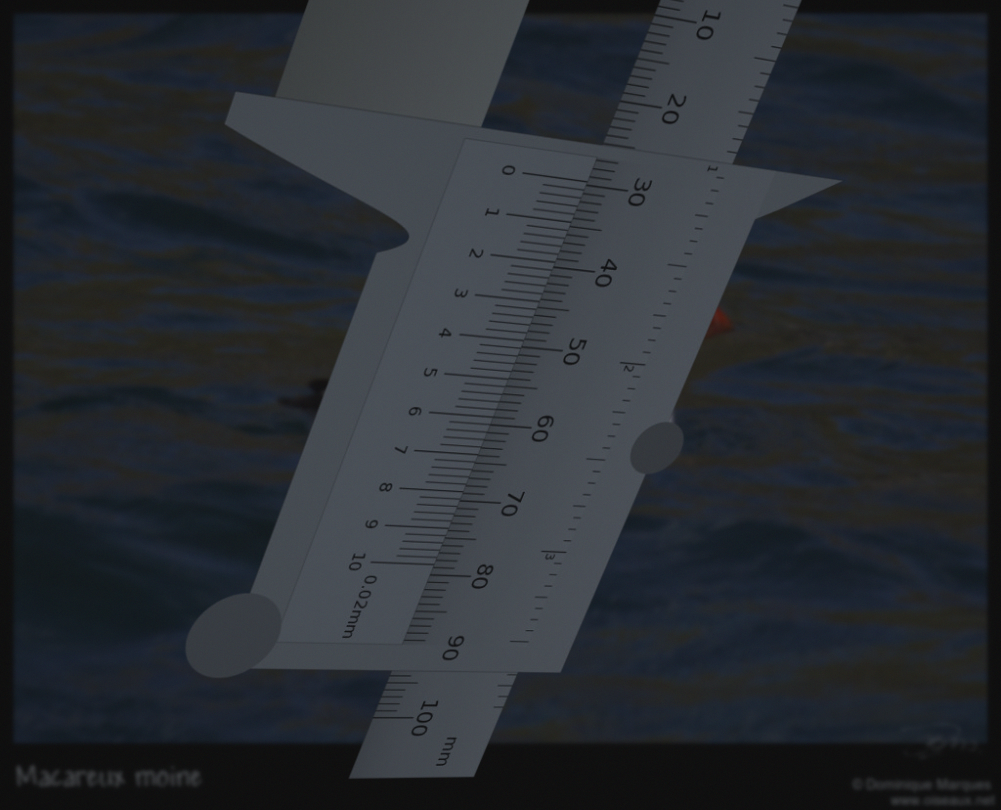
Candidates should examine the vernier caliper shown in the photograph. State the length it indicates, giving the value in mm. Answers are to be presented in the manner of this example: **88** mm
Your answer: **29.6** mm
